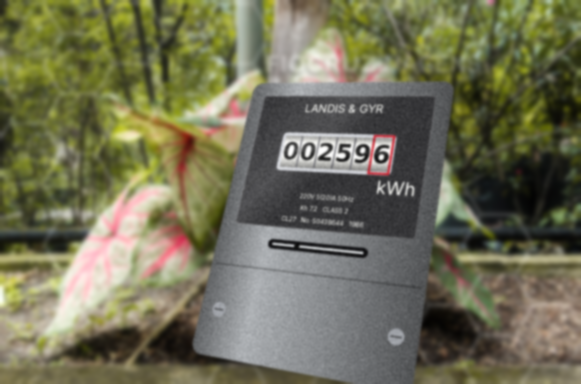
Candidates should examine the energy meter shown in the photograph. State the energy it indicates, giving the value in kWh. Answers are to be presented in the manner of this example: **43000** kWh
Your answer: **259.6** kWh
